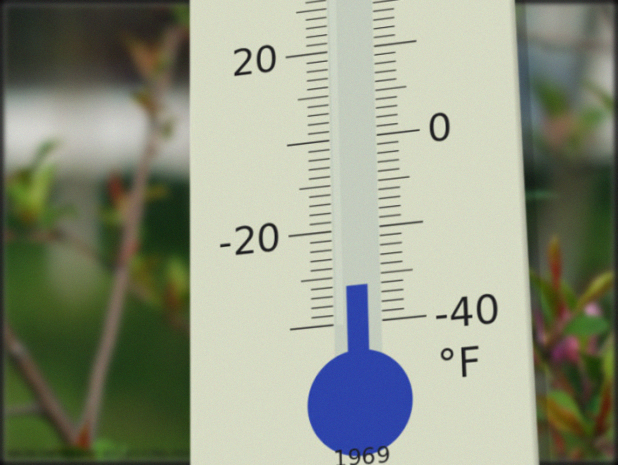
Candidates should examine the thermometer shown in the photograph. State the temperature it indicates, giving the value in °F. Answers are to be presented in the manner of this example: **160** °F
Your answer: **-32** °F
